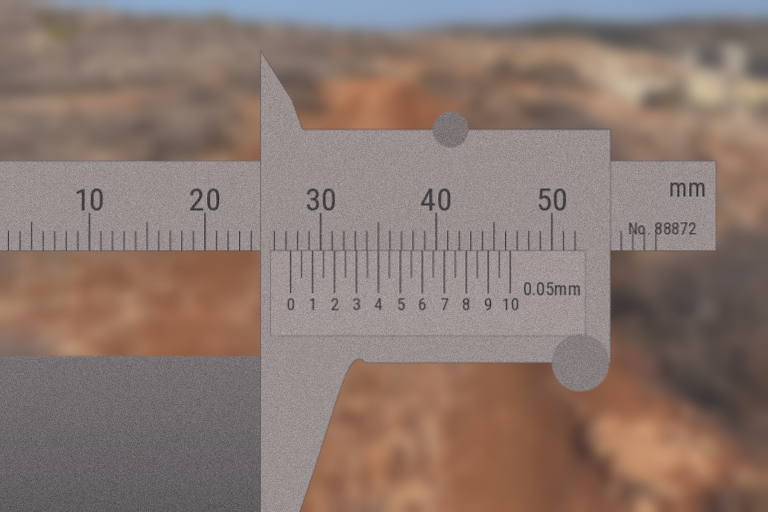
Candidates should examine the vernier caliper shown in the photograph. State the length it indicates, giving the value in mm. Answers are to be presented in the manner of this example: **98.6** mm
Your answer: **27.4** mm
